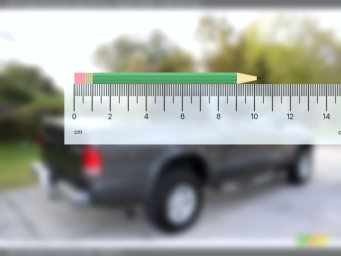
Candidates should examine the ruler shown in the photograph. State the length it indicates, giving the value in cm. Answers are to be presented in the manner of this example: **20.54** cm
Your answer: **10.5** cm
